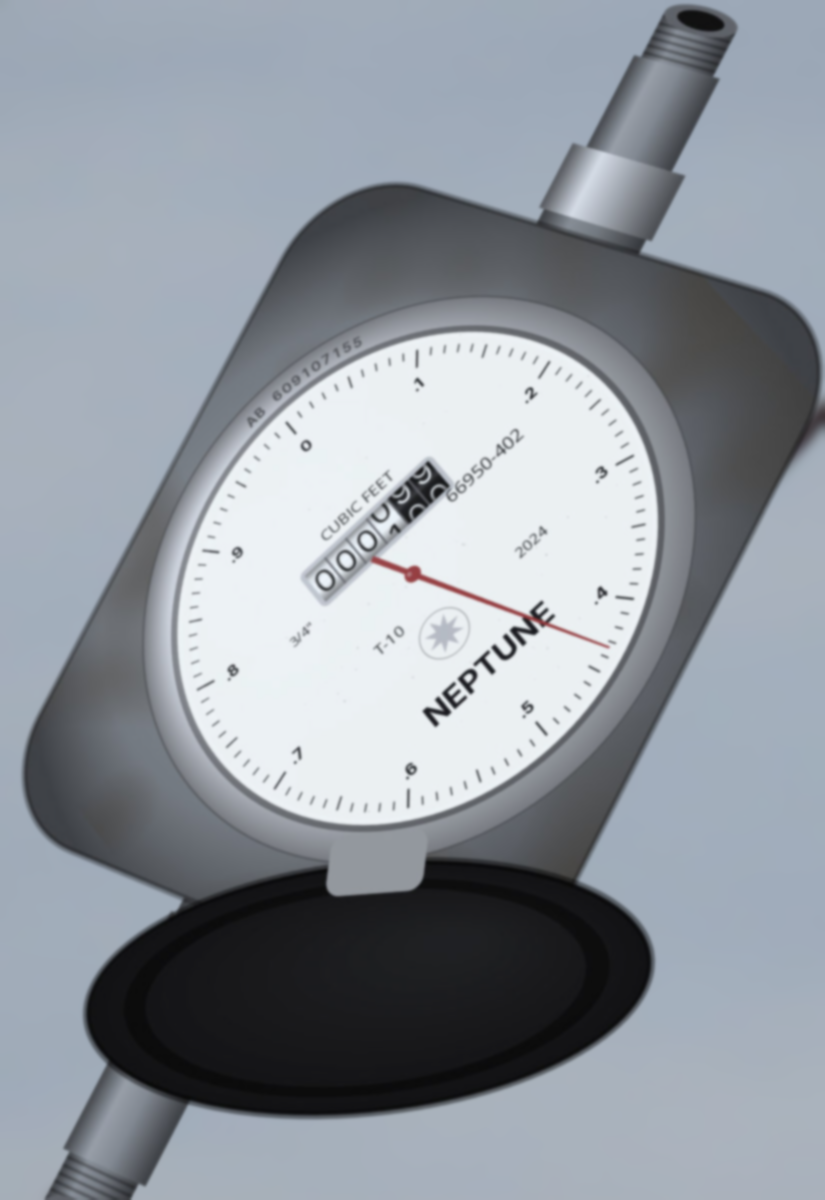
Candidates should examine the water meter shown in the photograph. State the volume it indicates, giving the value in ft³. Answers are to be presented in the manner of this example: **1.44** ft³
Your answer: **99.43** ft³
